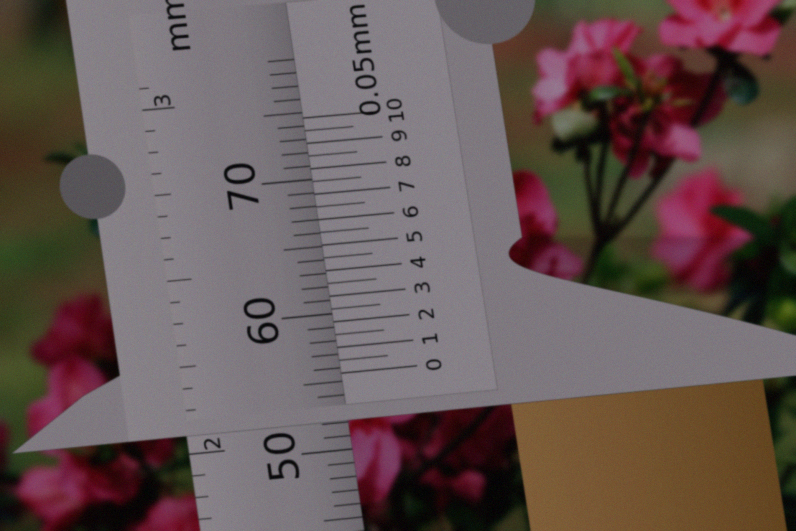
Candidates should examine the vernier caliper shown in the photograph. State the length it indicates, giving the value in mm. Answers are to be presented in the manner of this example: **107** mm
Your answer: **55.6** mm
